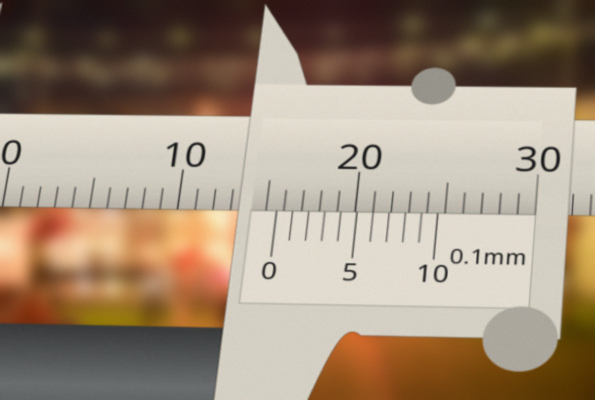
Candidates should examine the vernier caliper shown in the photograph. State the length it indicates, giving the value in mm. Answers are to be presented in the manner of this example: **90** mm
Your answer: **15.6** mm
